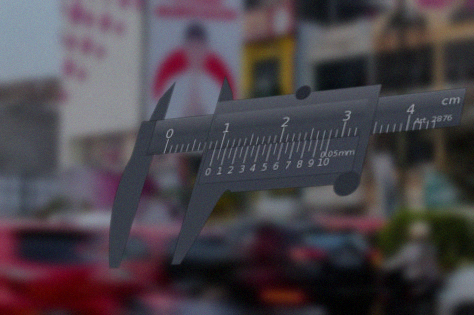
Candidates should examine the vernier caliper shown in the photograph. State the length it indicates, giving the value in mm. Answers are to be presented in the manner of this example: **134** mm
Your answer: **9.0** mm
